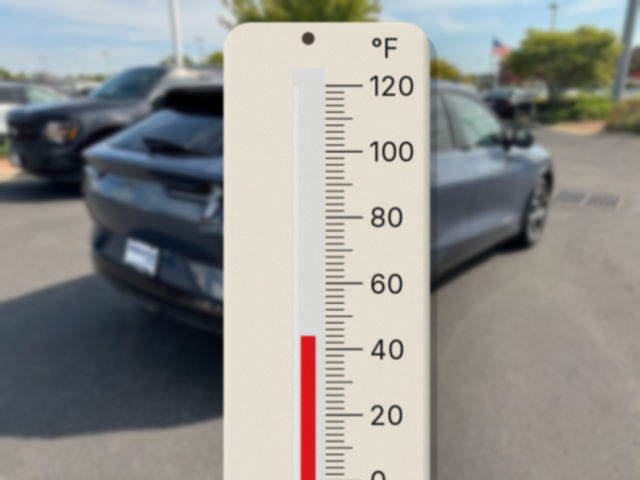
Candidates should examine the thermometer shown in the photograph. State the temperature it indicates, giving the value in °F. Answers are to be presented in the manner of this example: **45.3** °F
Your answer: **44** °F
